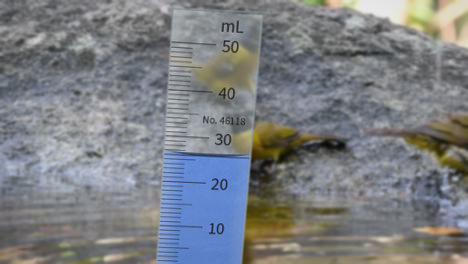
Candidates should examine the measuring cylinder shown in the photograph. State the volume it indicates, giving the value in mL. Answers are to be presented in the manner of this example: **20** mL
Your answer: **26** mL
